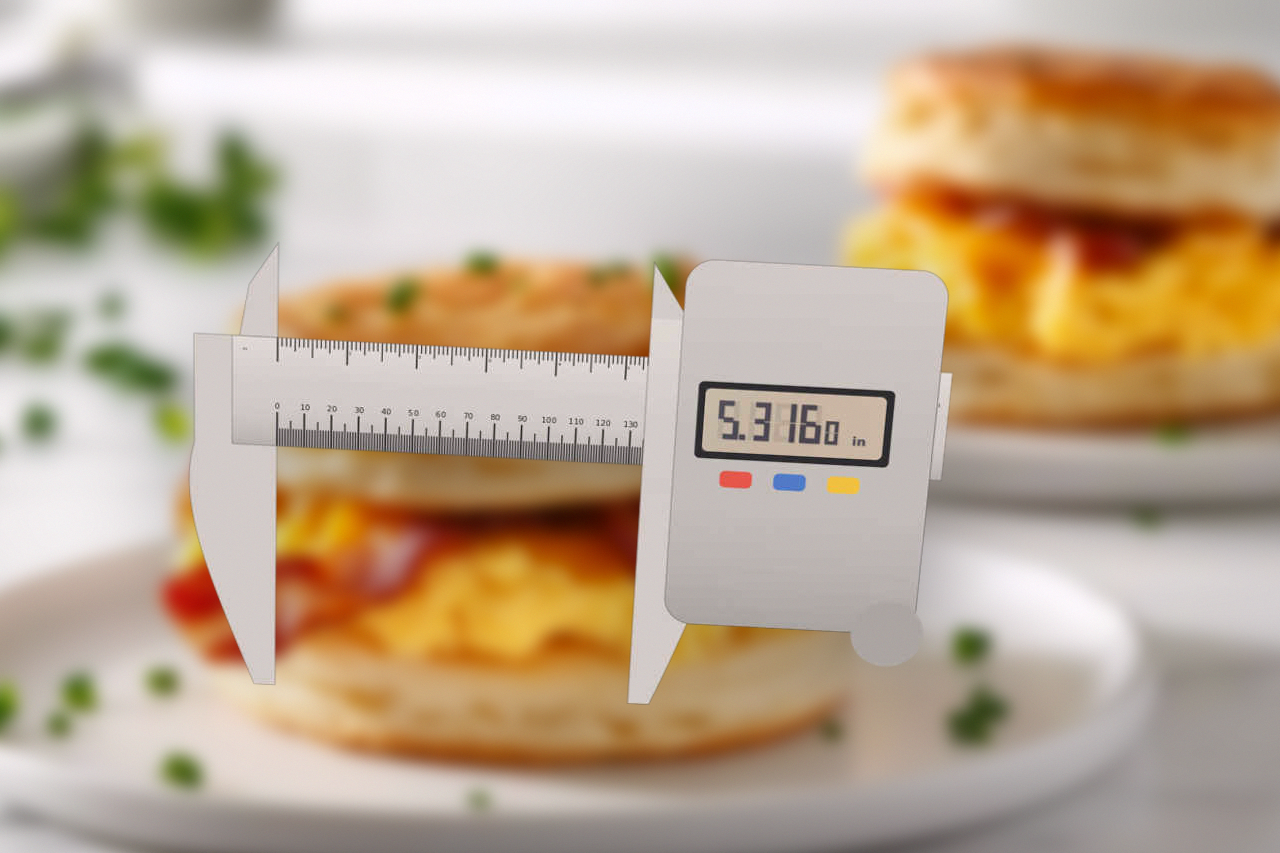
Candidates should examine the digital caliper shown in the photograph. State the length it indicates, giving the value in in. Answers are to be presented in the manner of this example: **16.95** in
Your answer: **5.3160** in
